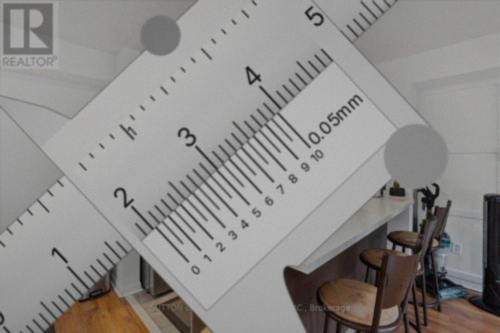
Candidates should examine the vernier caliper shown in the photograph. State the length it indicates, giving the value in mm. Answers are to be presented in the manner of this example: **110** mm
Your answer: **20.4** mm
